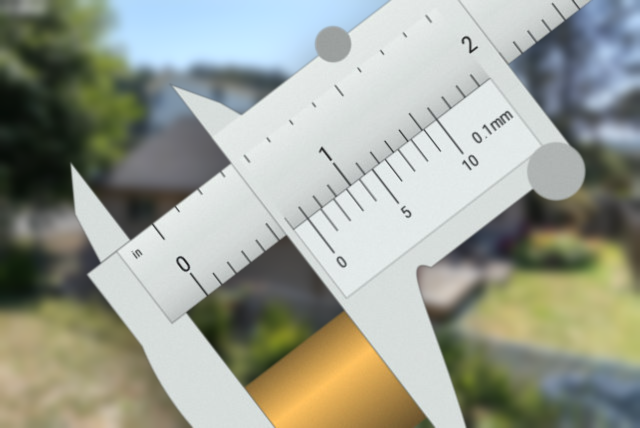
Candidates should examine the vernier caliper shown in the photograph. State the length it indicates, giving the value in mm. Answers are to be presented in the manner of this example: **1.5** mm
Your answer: **7.0** mm
